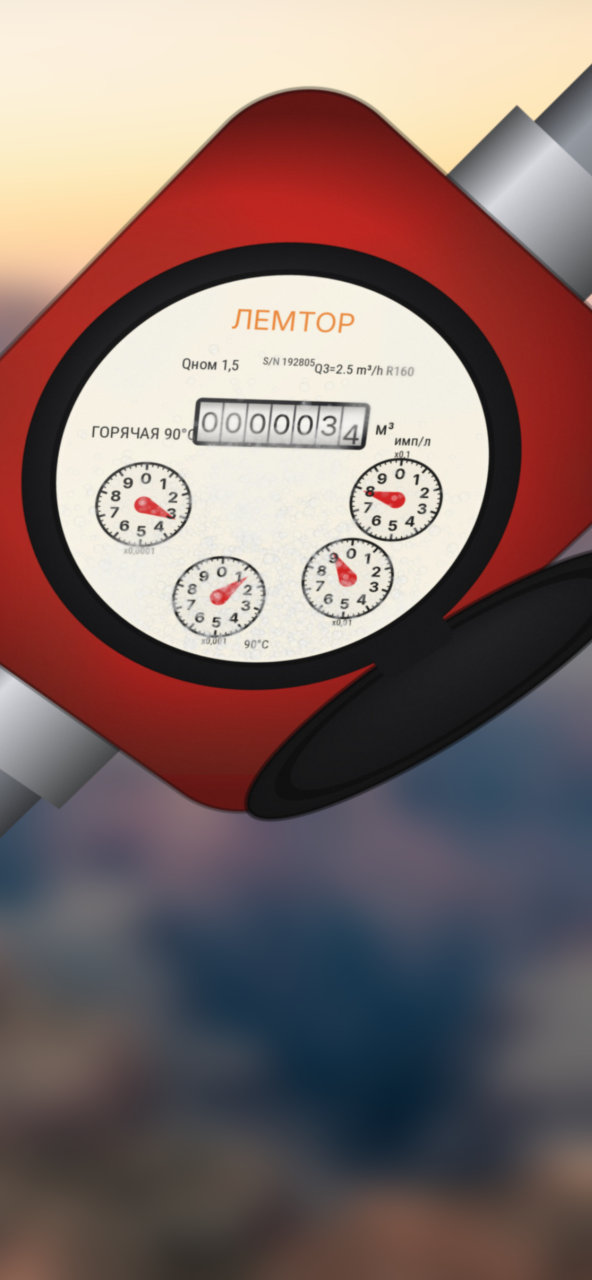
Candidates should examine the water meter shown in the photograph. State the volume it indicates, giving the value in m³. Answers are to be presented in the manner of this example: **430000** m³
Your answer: **33.7913** m³
